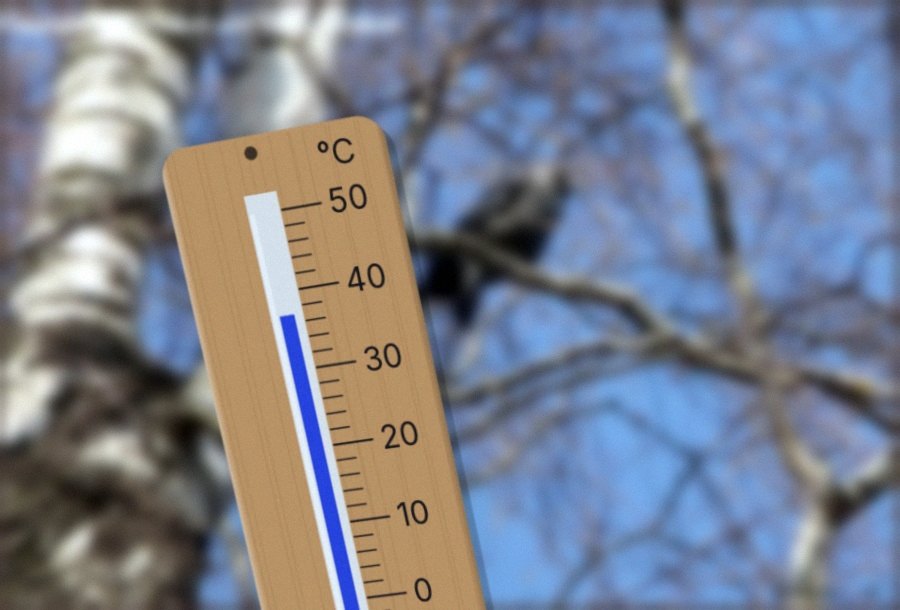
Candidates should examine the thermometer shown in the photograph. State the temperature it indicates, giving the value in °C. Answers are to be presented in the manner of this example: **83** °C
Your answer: **37** °C
